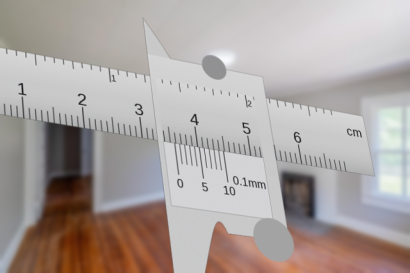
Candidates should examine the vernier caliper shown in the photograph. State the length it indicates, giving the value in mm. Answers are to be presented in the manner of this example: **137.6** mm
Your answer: **35.8** mm
